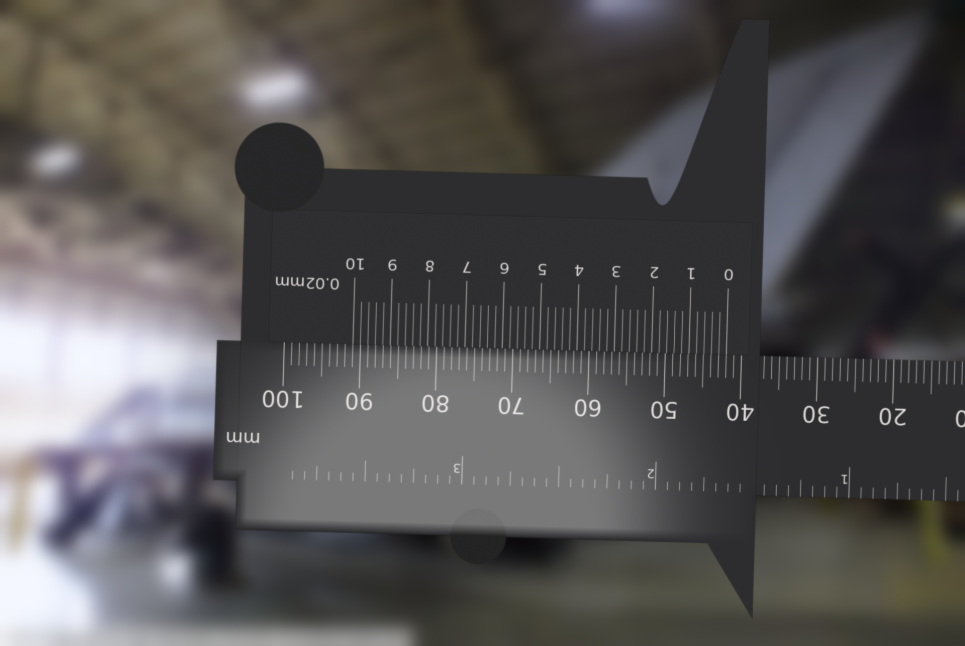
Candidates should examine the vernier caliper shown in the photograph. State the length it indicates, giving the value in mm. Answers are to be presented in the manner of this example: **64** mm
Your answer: **42.0** mm
